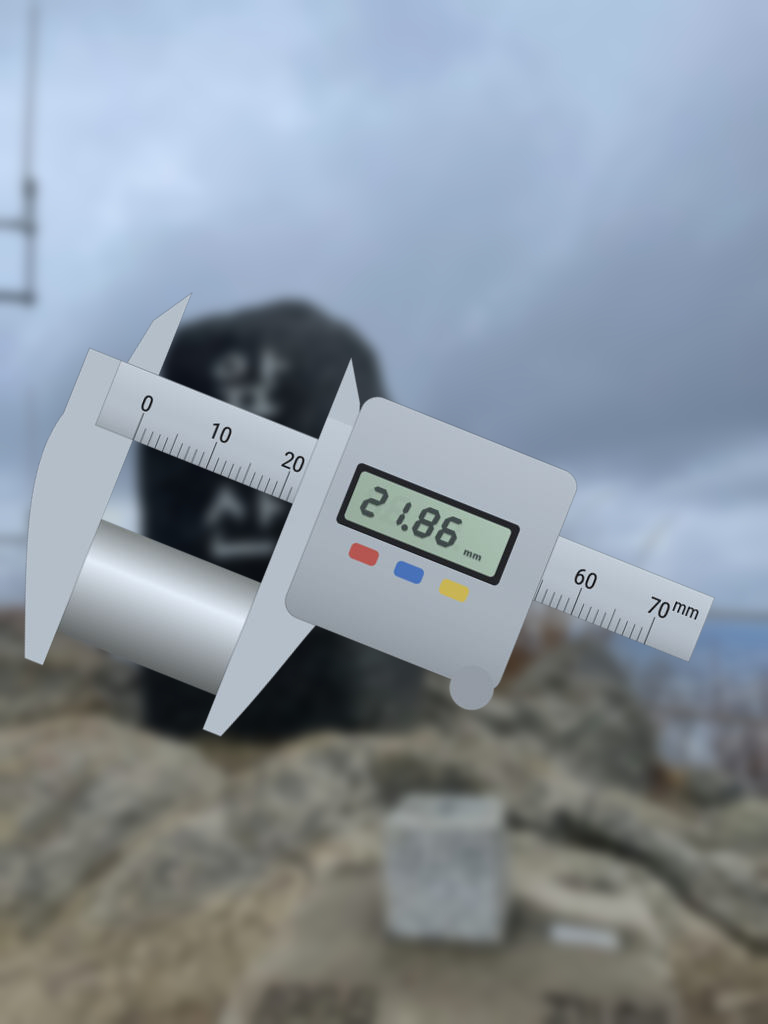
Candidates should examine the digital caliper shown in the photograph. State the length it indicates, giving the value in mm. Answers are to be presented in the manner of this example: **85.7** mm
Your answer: **21.86** mm
